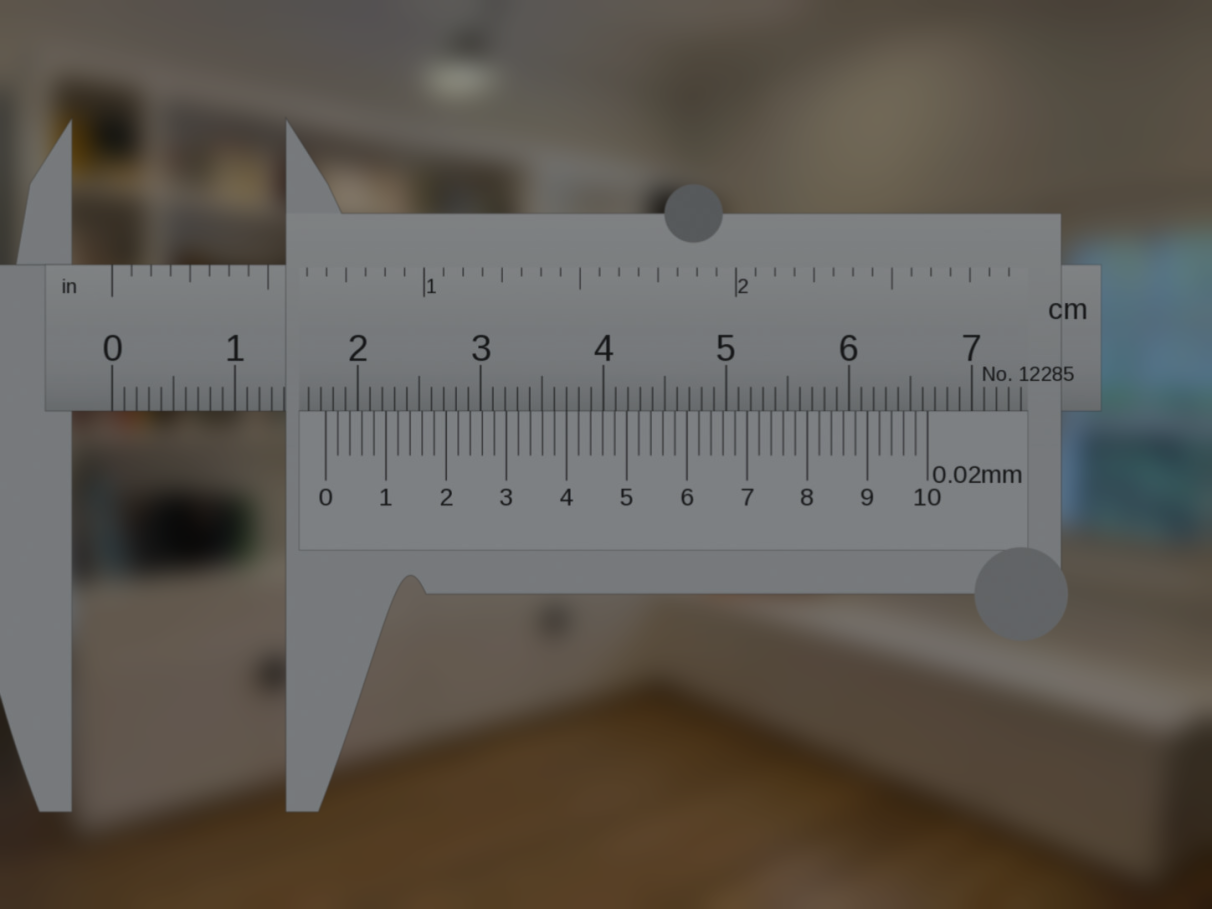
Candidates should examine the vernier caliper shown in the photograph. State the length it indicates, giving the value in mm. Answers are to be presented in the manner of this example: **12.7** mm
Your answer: **17.4** mm
